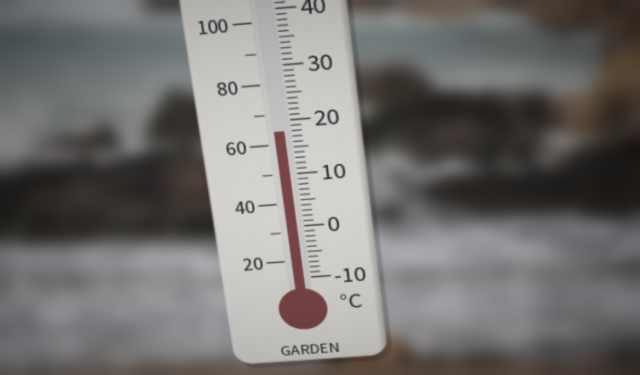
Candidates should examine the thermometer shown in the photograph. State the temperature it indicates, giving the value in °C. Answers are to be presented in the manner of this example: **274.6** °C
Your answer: **18** °C
